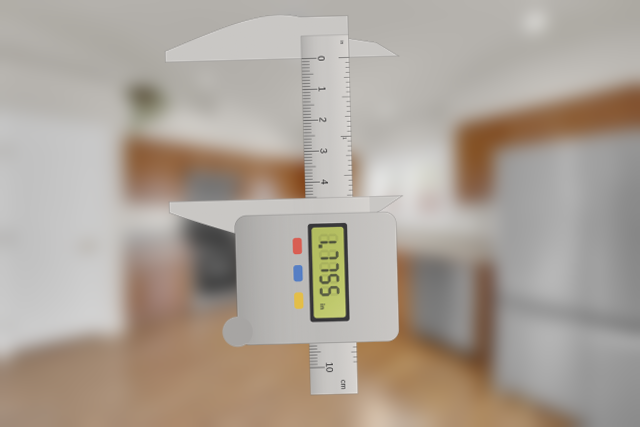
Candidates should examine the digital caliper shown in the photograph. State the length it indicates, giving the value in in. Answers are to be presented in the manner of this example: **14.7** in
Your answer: **1.7755** in
